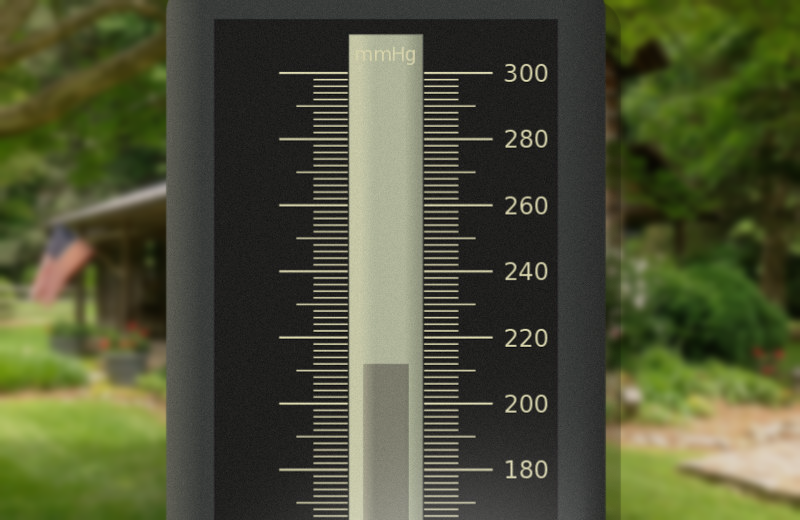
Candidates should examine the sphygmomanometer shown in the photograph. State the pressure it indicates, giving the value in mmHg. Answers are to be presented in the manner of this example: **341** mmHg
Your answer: **212** mmHg
